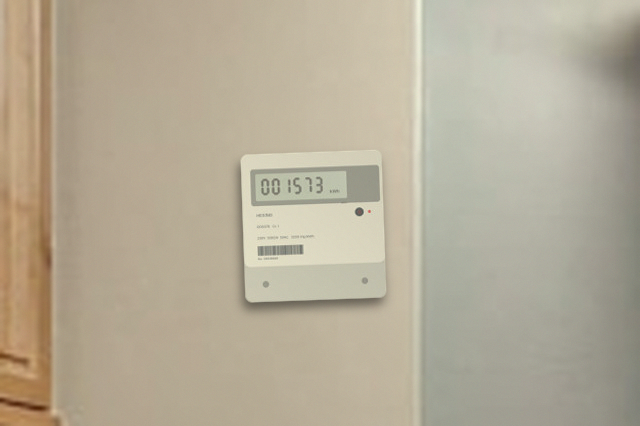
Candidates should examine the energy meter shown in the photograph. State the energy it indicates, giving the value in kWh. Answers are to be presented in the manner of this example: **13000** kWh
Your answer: **1573** kWh
